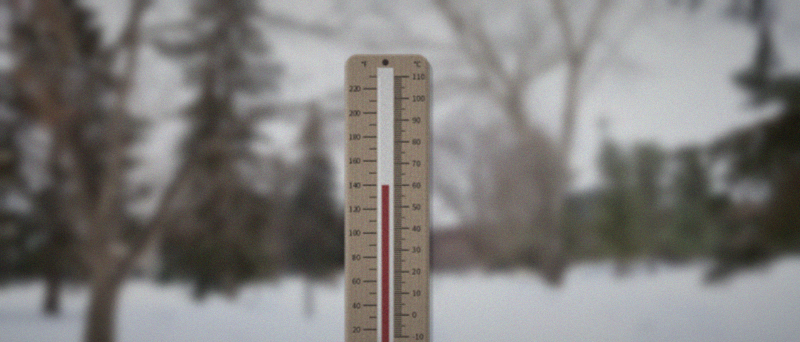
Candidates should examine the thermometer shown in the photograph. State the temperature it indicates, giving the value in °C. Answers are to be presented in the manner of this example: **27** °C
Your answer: **60** °C
